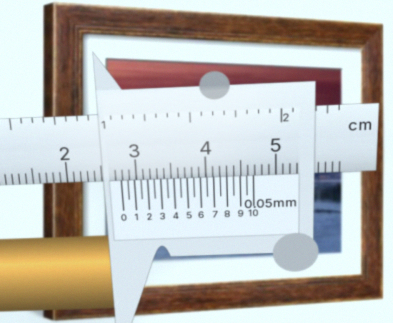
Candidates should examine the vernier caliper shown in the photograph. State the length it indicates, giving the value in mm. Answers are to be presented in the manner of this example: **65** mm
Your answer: **27.8** mm
